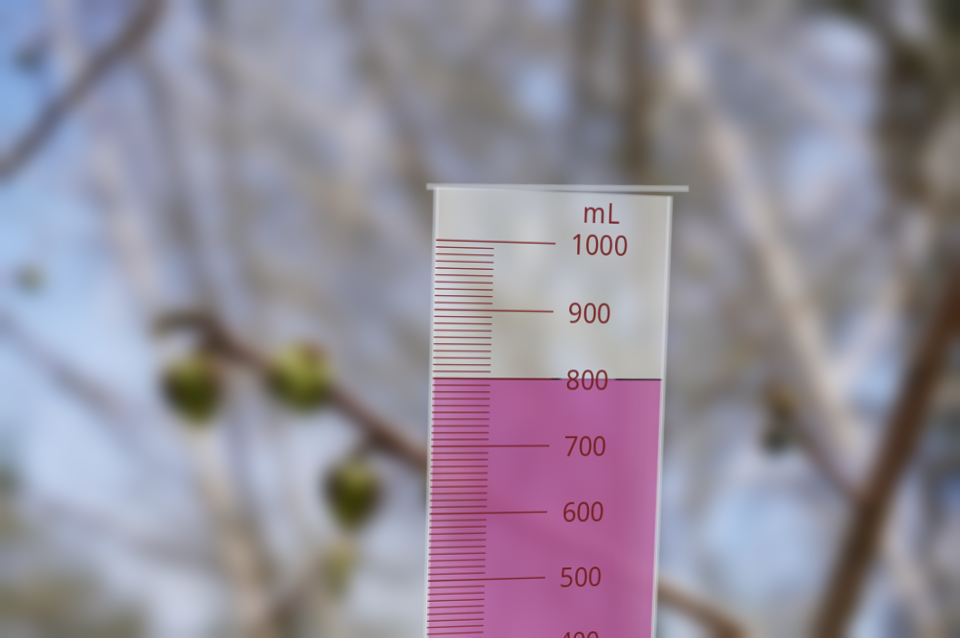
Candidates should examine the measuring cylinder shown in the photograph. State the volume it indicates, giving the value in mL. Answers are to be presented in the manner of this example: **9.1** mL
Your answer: **800** mL
